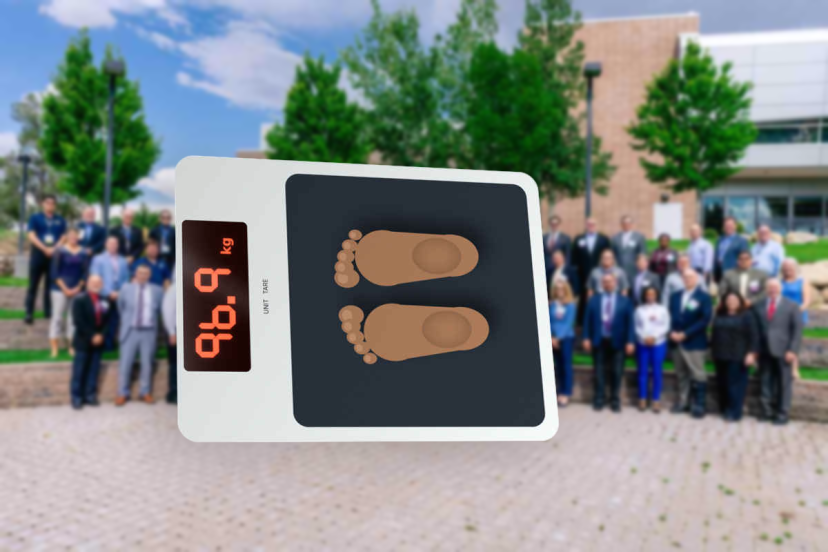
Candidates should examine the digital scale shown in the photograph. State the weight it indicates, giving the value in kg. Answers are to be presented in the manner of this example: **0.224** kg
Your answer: **96.9** kg
